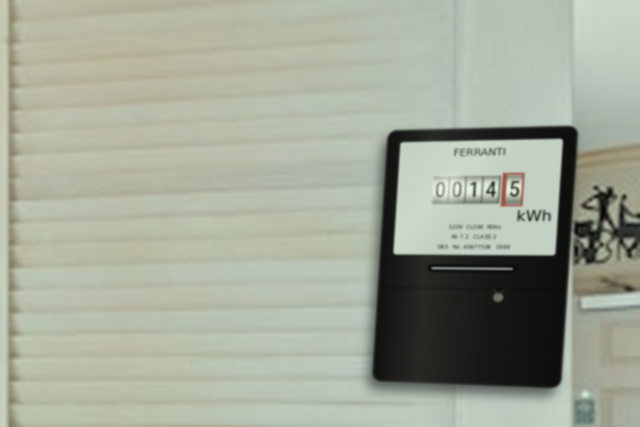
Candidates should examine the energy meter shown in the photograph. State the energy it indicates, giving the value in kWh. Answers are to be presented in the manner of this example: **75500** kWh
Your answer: **14.5** kWh
